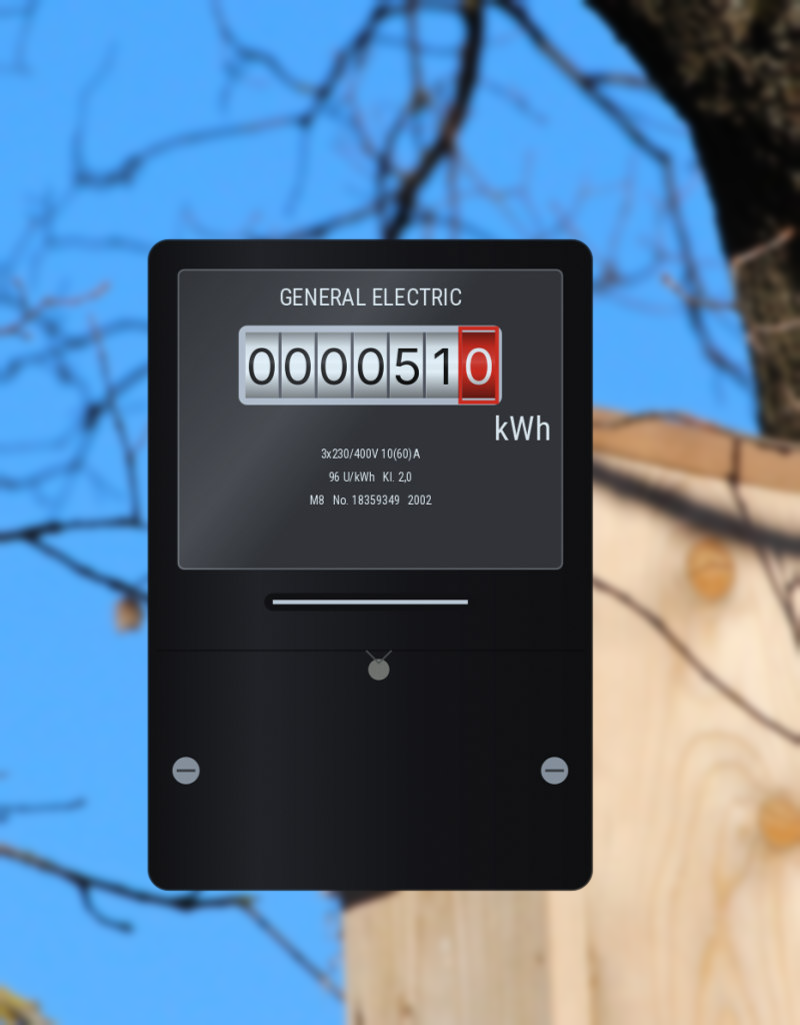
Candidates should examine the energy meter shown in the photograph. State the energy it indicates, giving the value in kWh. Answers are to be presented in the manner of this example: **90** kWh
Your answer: **51.0** kWh
